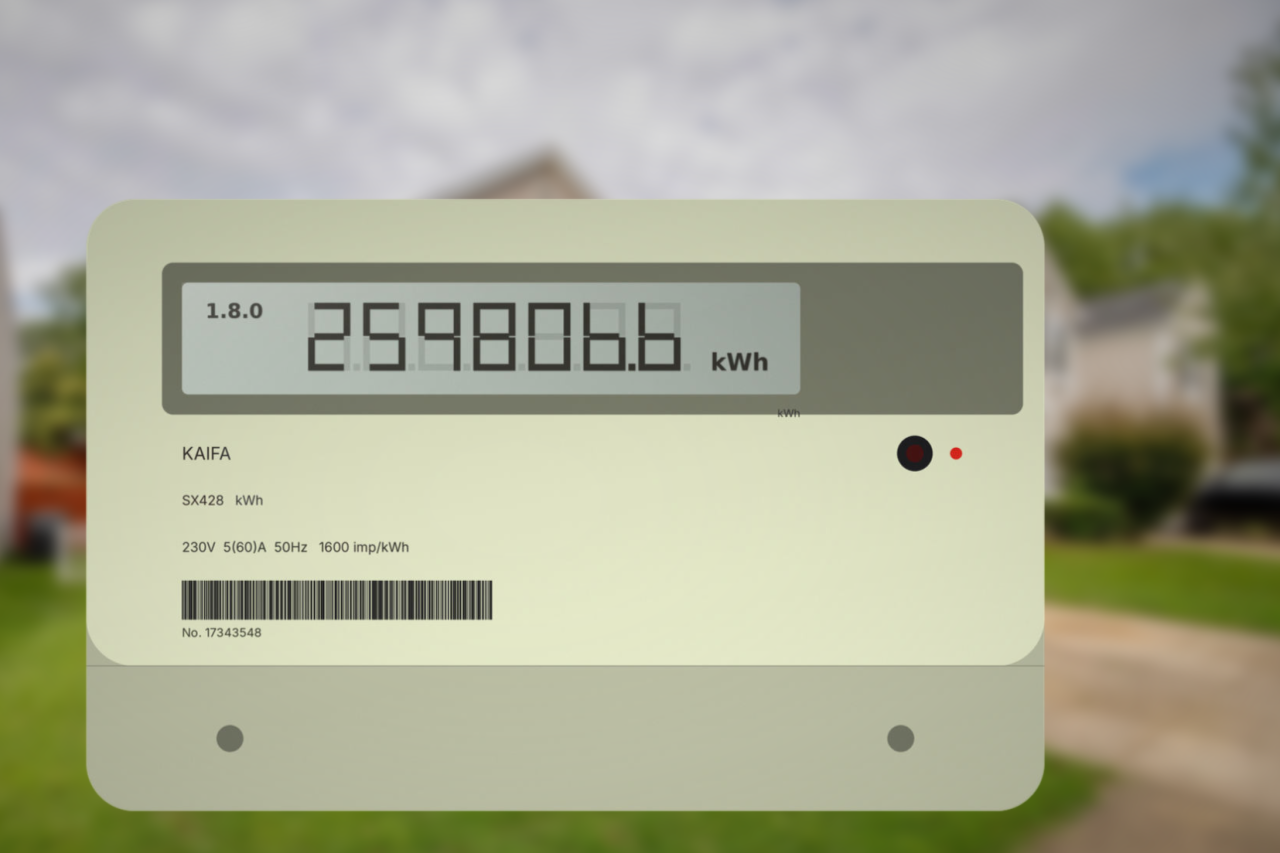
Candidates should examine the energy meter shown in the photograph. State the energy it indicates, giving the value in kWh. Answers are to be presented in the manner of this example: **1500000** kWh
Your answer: **259806.6** kWh
